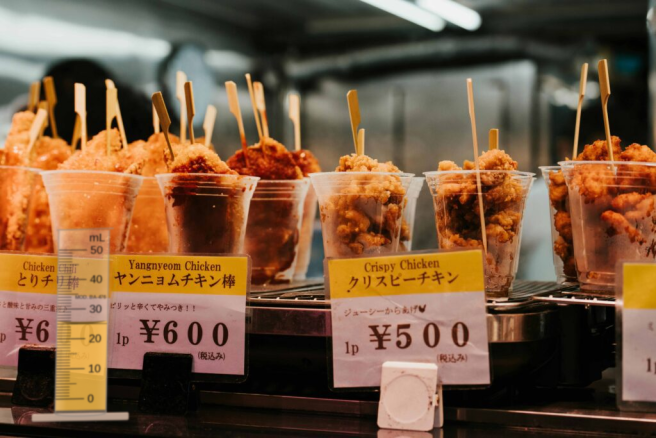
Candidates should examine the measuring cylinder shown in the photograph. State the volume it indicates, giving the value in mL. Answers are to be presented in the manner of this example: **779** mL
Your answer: **25** mL
